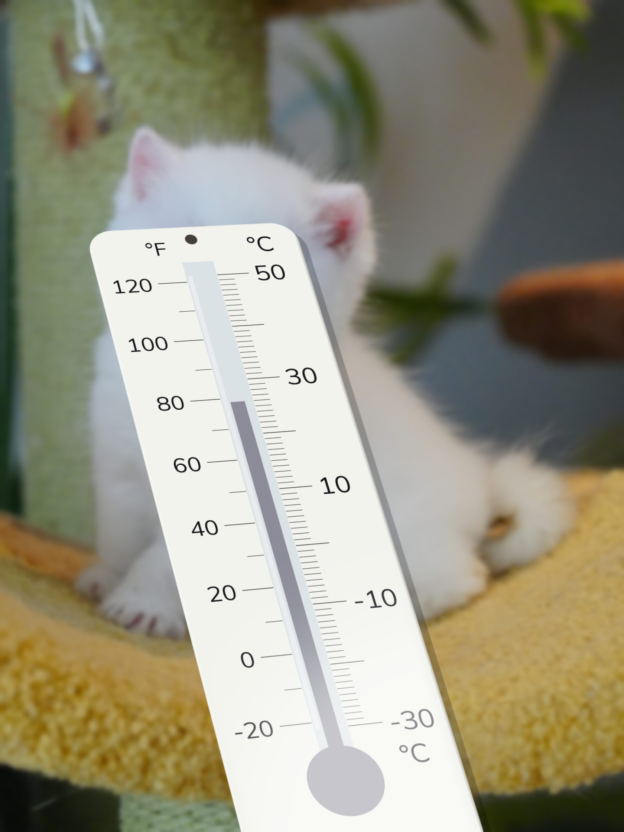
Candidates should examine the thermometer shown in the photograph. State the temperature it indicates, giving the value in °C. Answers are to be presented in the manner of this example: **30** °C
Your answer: **26** °C
